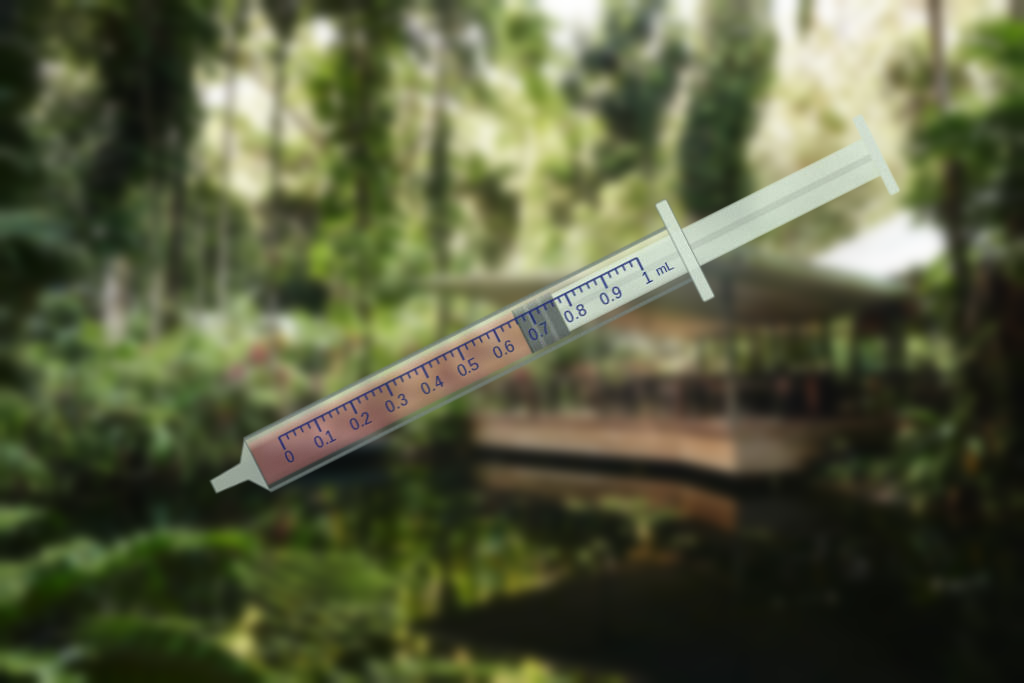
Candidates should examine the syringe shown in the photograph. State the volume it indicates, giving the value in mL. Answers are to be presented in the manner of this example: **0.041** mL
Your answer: **0.66** mL
